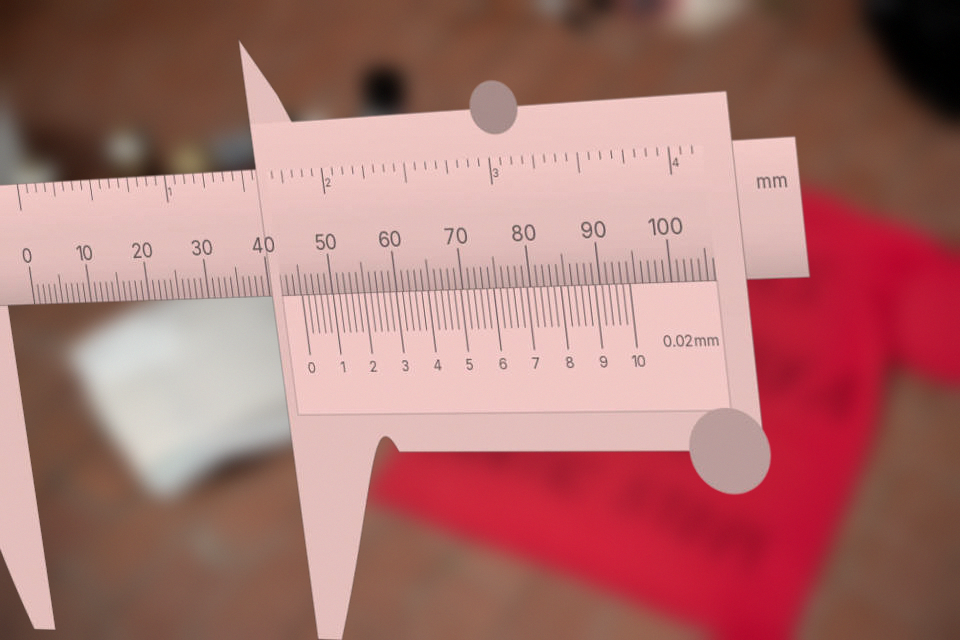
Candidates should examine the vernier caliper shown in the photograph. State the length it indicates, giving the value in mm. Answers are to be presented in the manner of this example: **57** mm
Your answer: **45.2** mm
